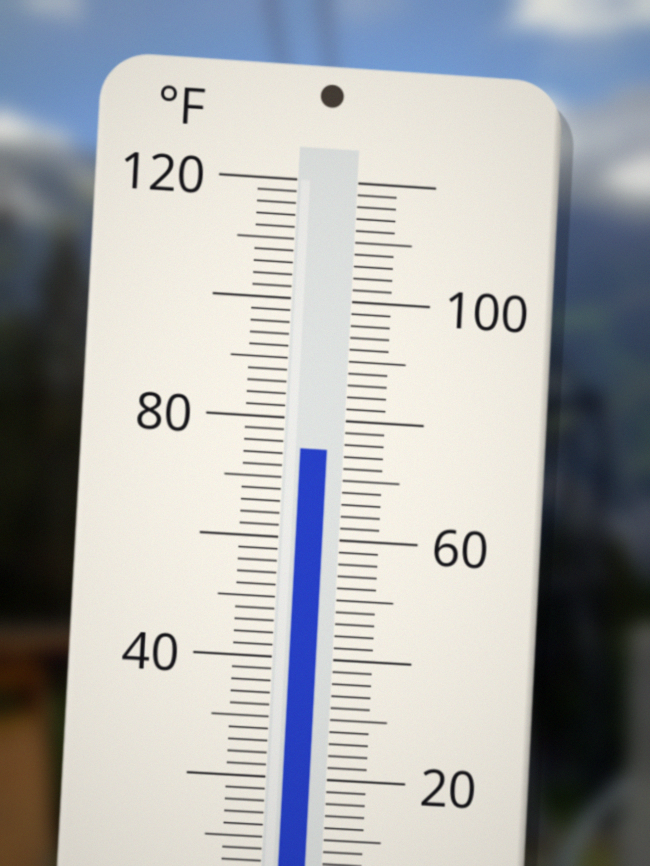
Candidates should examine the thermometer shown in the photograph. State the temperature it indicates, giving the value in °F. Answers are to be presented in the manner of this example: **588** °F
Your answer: **75** °F
